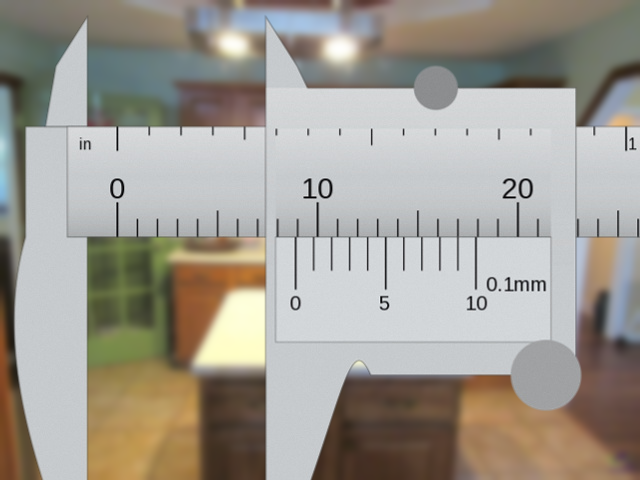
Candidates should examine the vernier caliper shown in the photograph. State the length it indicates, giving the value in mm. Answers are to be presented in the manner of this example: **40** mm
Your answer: **8.9** mm
